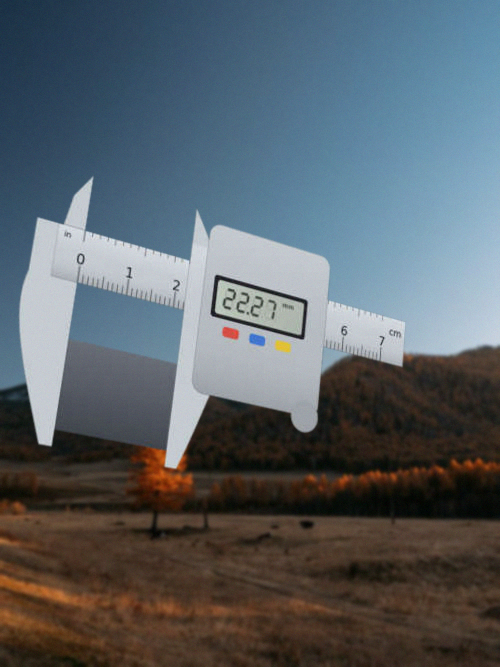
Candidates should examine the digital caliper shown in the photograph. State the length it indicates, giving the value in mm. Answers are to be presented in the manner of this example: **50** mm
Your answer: **22.27** mm
